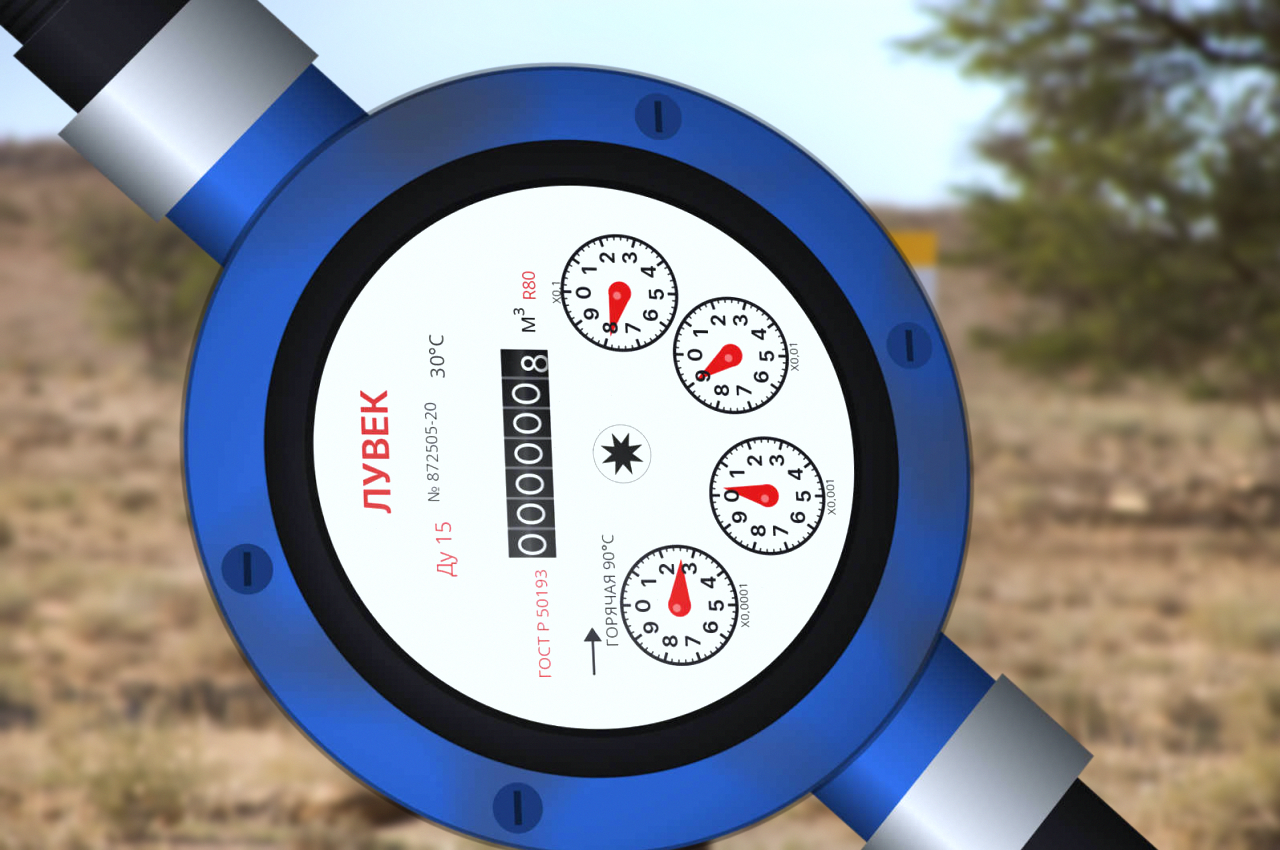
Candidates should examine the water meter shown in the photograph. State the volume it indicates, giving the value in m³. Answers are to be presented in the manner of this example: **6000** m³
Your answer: **7.7902** m³
